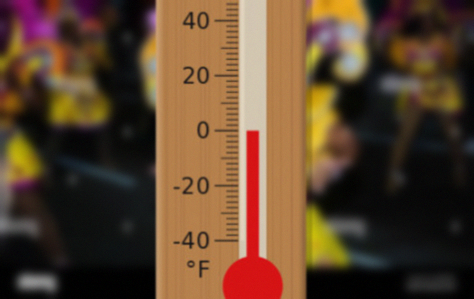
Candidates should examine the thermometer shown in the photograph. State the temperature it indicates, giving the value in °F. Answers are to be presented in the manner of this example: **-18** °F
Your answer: **0** °F
